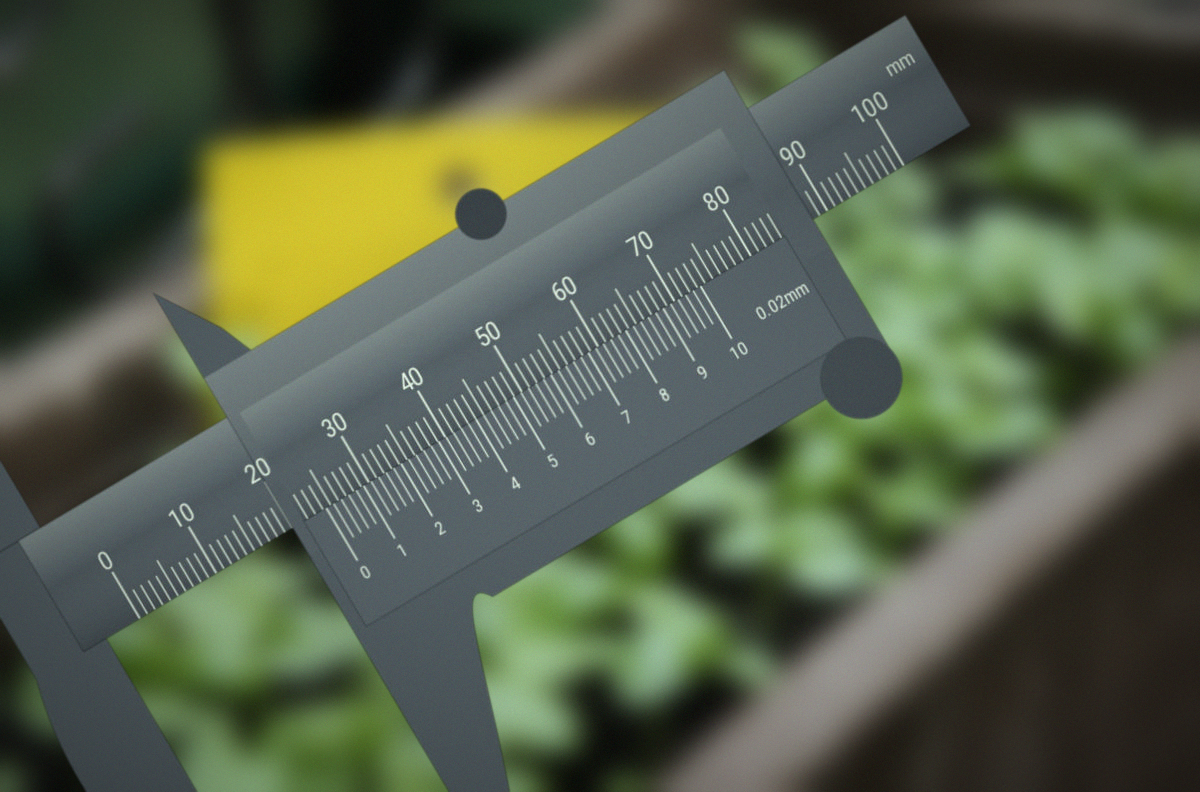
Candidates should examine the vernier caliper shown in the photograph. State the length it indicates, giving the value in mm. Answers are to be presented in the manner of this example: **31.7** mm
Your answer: **24.4** mm
